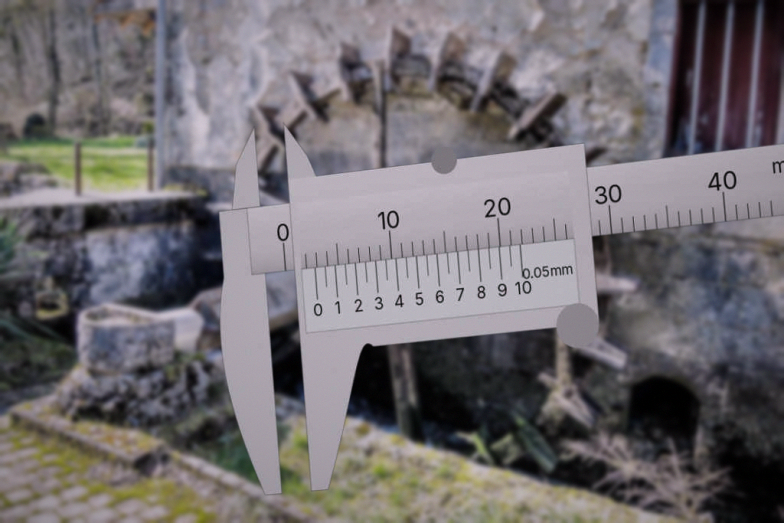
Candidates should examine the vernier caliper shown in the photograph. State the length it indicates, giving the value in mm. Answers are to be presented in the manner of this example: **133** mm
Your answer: **2.8** mm
